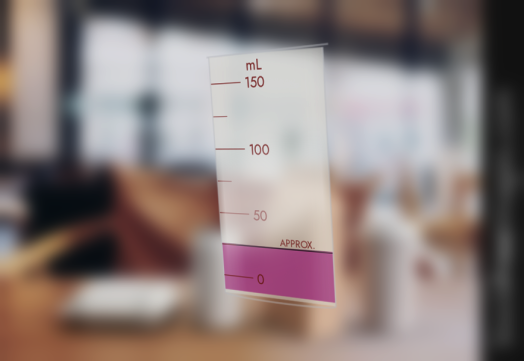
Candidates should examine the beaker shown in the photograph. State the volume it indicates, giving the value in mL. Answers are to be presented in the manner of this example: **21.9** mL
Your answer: **25** mL
